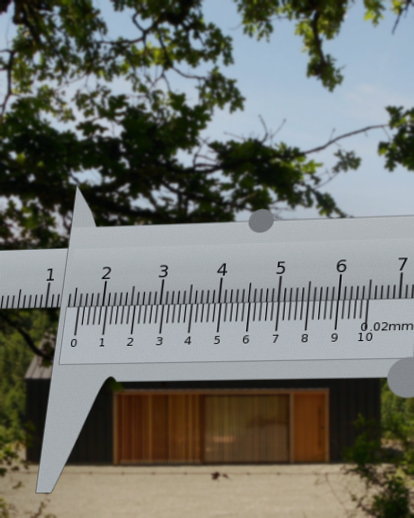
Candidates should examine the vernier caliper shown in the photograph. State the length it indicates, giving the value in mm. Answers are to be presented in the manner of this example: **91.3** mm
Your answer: **15.8** mm
